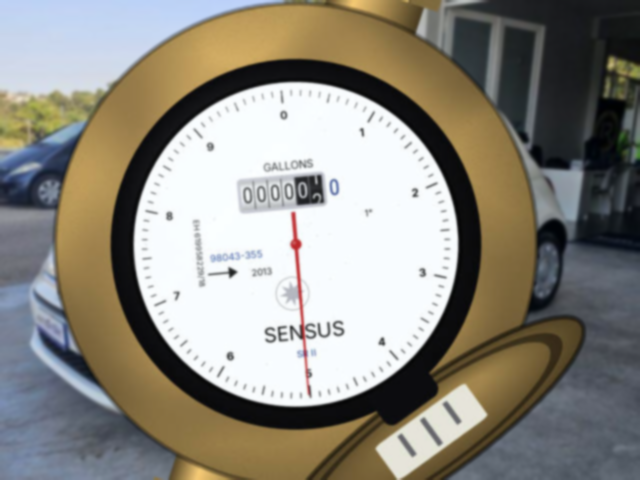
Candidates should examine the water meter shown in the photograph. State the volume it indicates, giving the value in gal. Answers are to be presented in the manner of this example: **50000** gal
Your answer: **15.0** gal
